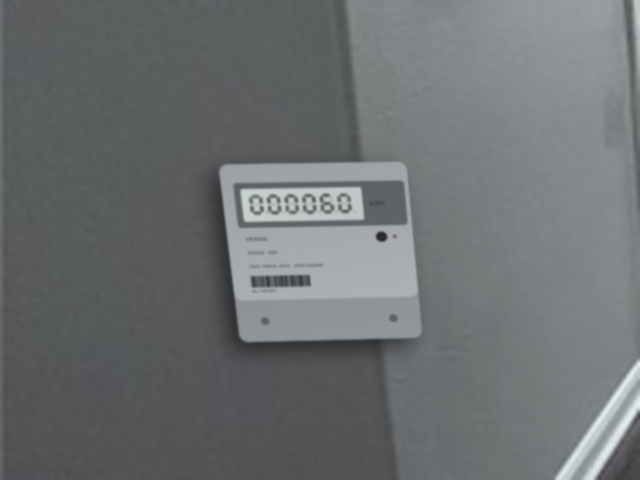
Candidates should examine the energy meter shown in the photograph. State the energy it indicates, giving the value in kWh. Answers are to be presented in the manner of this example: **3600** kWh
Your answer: **60** kWh
